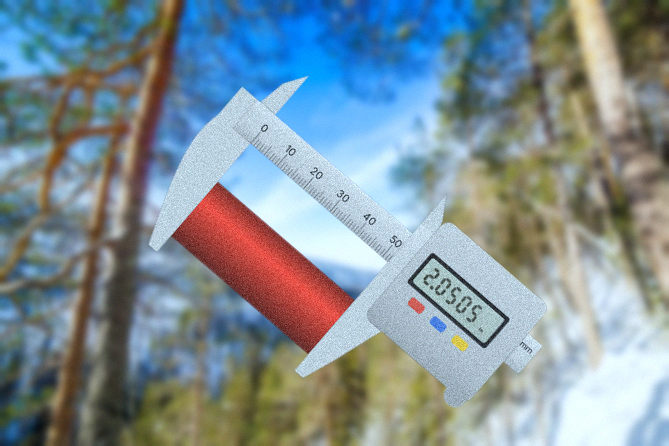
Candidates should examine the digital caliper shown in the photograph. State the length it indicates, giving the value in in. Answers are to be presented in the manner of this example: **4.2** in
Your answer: **2.0505** in
